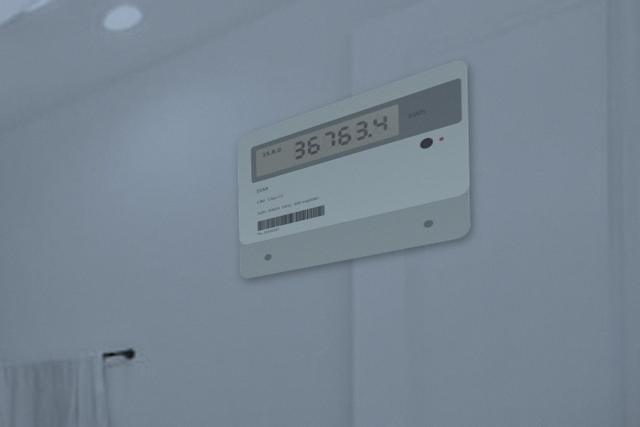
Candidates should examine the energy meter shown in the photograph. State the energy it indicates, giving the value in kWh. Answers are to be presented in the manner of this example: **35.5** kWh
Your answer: **36763.4** kWh
